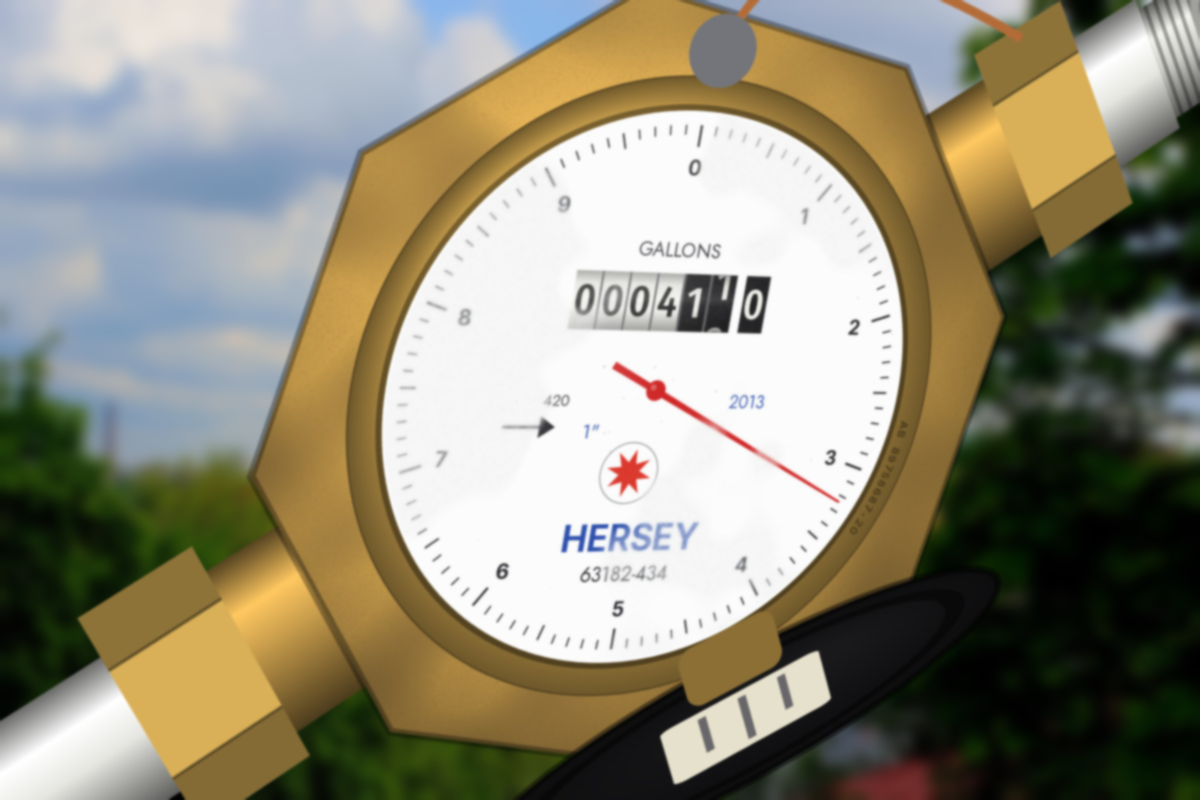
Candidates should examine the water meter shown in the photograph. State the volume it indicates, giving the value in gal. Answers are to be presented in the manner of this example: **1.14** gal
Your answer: **4113.2** gal
